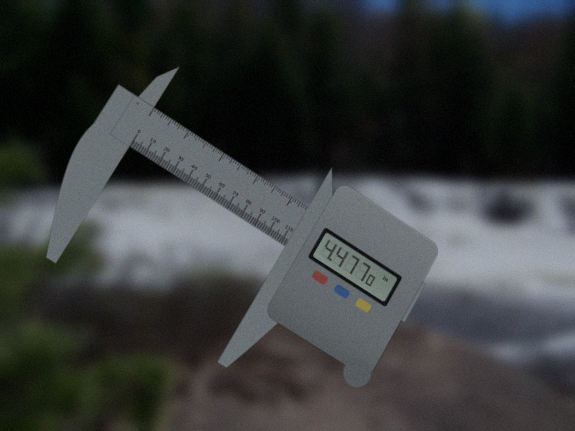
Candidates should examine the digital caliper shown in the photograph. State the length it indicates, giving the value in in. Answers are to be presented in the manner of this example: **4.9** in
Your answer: **4.4770** in
